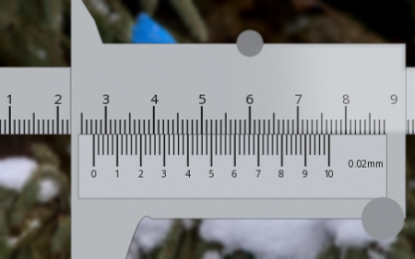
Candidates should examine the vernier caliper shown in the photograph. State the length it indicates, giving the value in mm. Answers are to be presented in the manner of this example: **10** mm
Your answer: **27.5** mm
